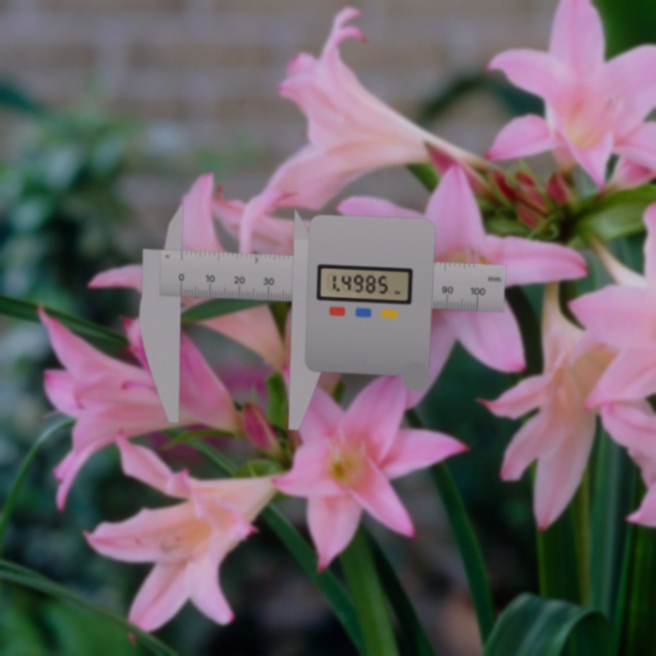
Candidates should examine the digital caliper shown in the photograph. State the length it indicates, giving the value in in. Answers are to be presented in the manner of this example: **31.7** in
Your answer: **1.4985** in
